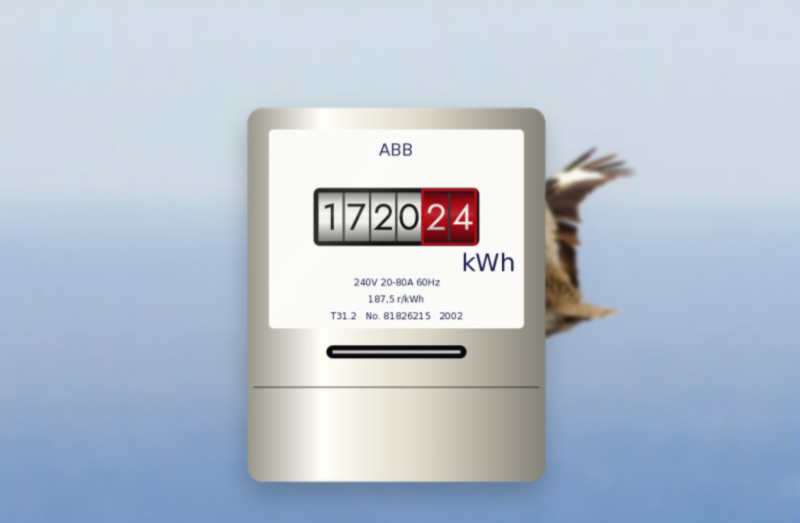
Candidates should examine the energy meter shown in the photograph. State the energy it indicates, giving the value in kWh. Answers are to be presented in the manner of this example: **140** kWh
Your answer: **1720.24** kWh
